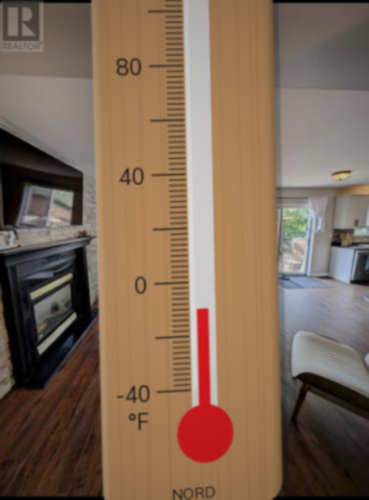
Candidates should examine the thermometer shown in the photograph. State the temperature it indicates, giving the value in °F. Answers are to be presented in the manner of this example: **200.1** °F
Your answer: **-10** °F
